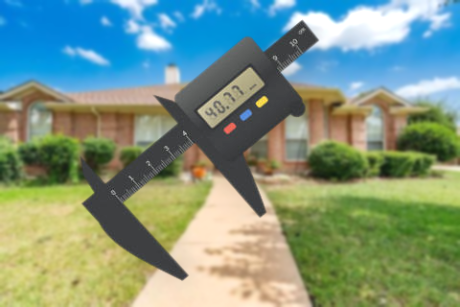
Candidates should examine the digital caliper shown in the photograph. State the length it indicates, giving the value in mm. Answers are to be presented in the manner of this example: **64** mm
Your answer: **40.77** mm
